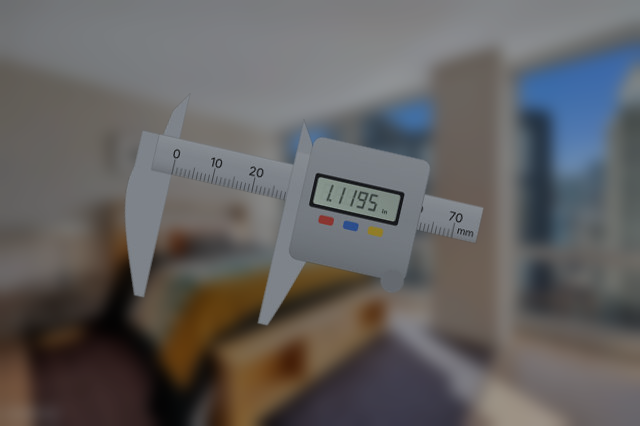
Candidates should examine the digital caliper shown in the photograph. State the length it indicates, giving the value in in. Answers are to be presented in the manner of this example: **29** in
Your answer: **1.1195** in
